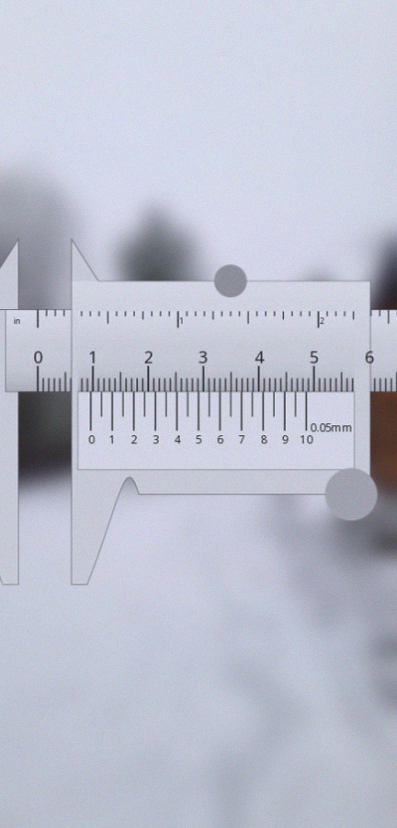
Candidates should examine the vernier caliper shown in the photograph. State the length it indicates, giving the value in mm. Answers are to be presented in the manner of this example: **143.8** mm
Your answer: **9.6** mm
